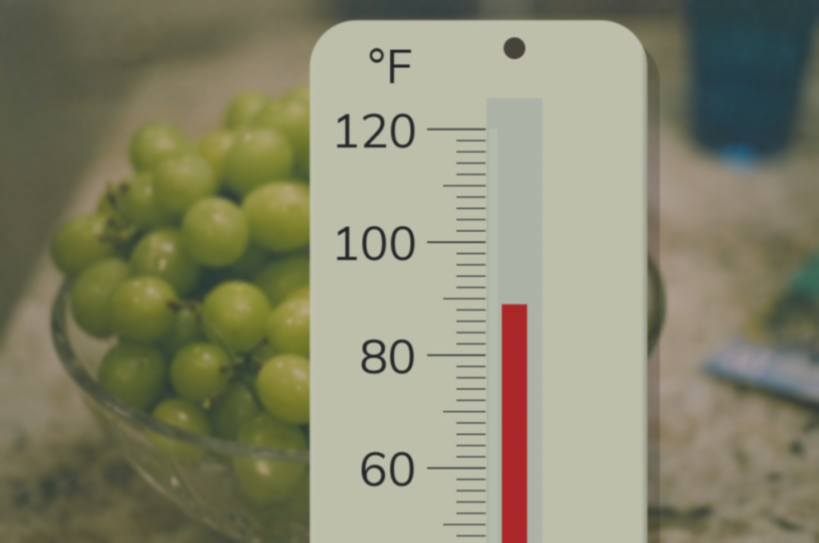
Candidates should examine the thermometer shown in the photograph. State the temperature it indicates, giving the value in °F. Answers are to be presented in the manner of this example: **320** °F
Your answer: **89** °F
